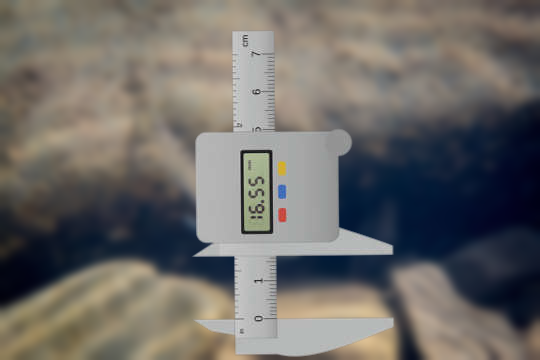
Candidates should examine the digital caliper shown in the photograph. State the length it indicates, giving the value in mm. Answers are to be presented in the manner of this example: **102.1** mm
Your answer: **16.55** mm
